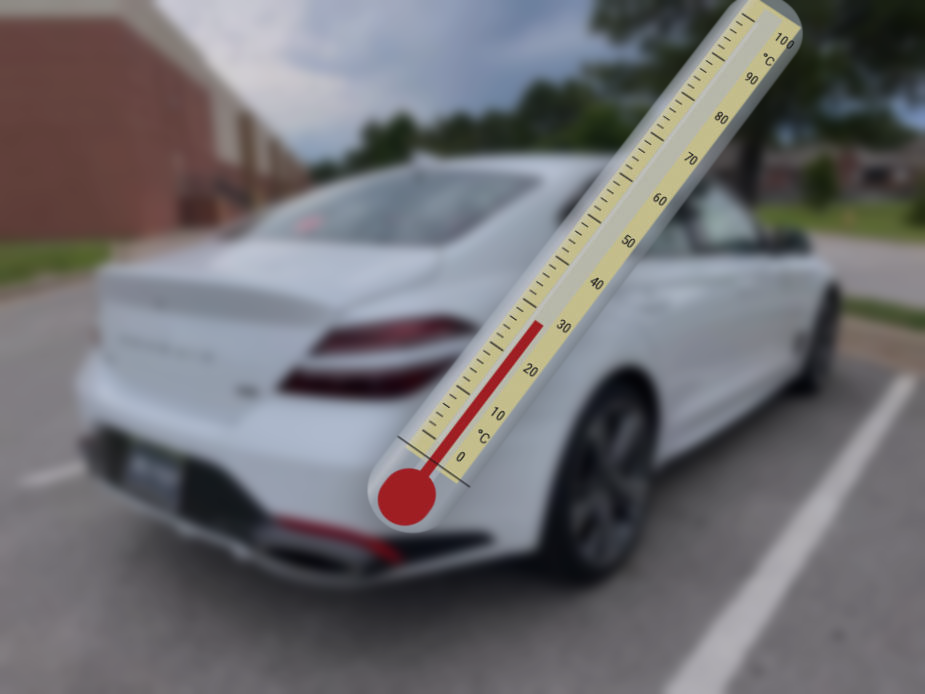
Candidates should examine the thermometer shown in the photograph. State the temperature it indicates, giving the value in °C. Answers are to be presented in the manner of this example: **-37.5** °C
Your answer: **28** °C
